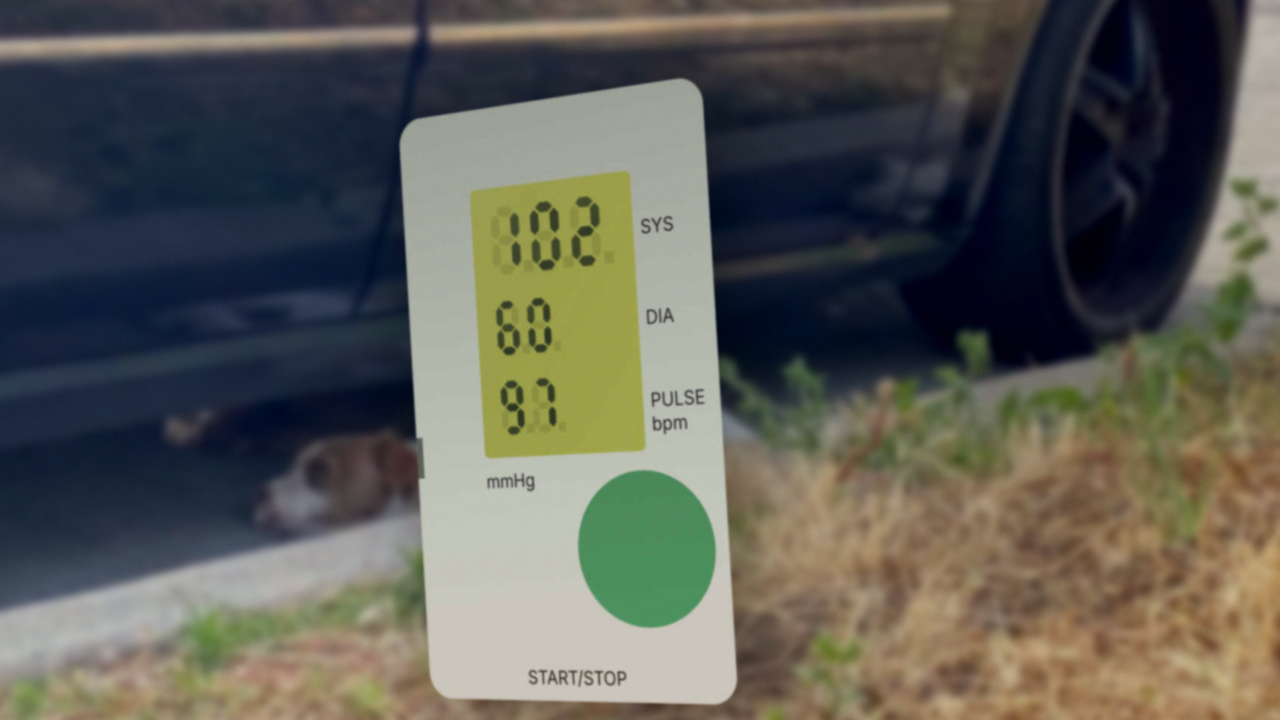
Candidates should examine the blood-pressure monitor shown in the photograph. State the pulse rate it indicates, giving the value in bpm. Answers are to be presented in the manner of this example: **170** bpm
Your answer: **97** bpm
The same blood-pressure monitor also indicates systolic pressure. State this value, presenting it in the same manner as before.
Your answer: **102** mmHg
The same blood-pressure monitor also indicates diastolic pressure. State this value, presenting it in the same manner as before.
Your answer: **60** mmHg
